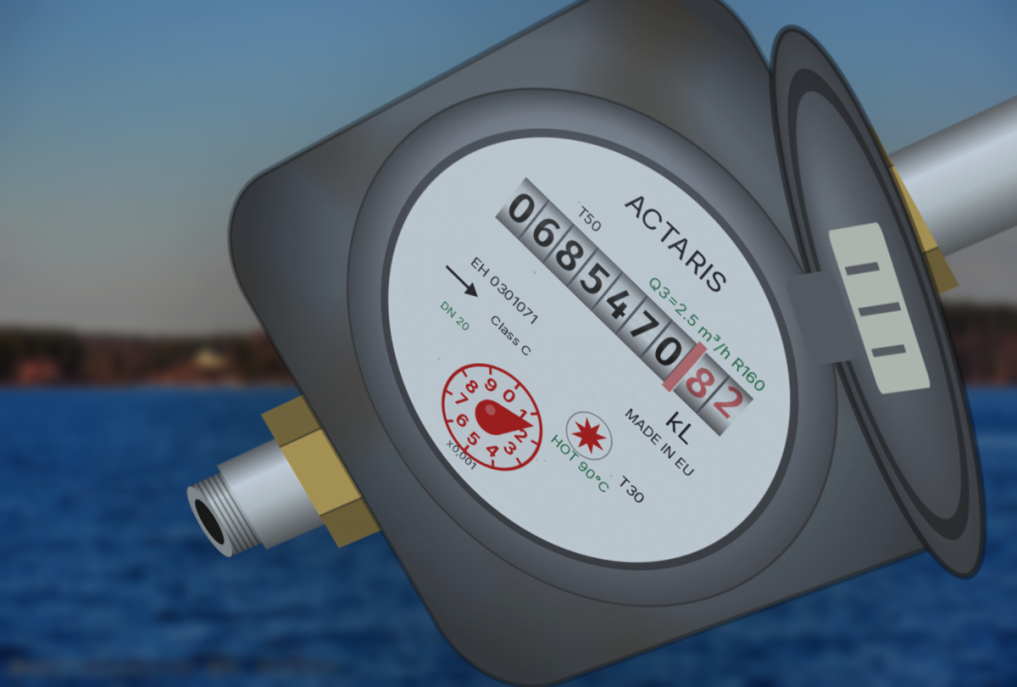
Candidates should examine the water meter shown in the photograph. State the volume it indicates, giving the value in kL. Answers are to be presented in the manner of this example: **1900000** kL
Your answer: **685470.821** kL
